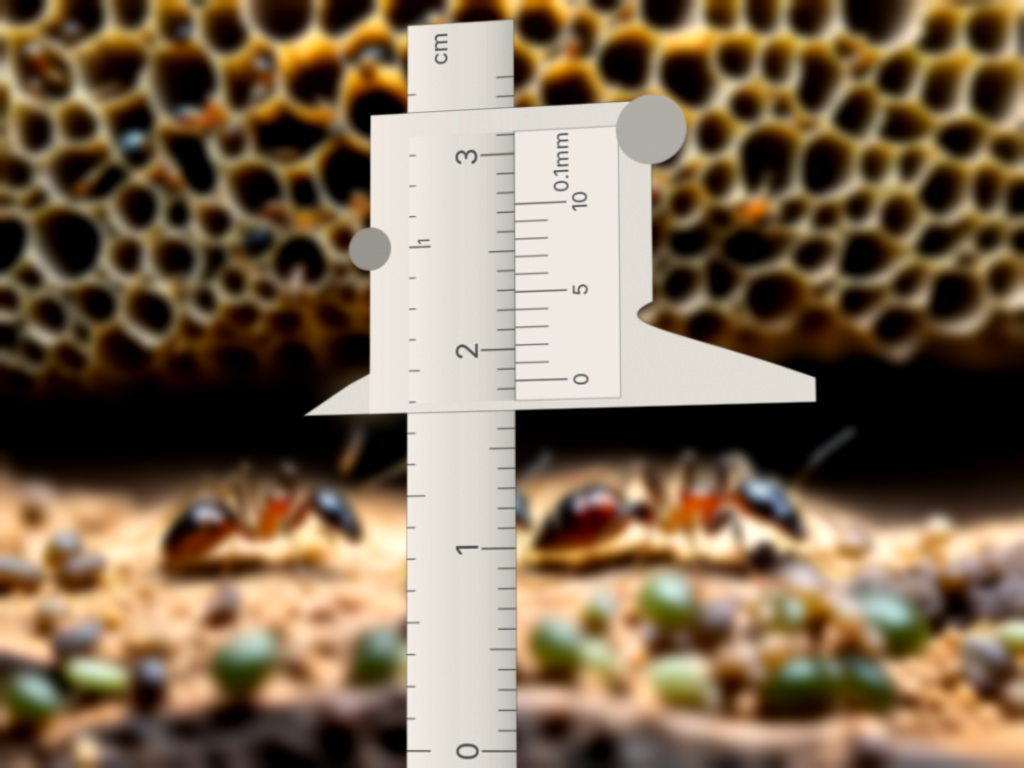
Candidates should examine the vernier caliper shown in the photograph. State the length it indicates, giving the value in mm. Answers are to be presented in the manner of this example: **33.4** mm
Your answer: **18.4** mm
